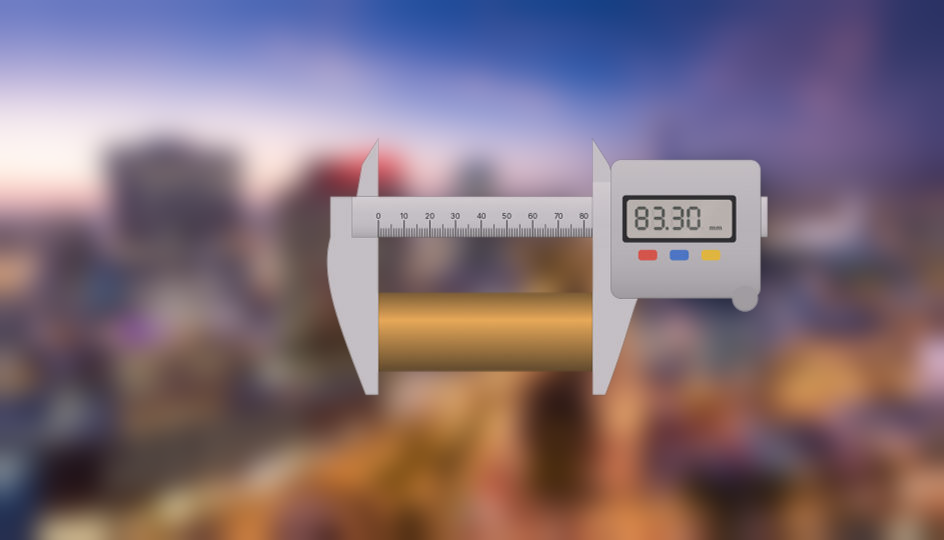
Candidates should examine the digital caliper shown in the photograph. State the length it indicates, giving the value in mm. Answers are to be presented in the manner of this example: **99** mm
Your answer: **83.30** mm
